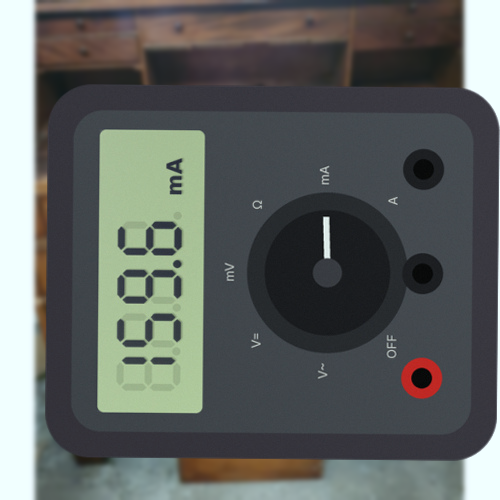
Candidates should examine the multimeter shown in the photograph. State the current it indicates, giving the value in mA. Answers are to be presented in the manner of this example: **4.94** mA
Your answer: **159.6** mA
